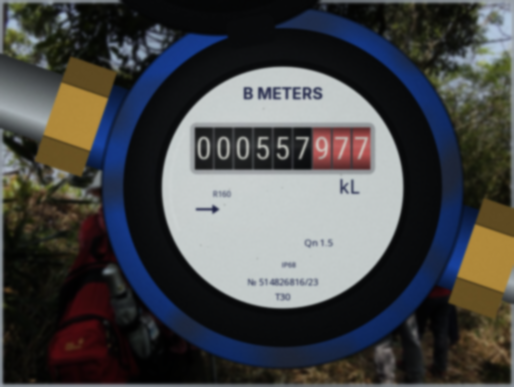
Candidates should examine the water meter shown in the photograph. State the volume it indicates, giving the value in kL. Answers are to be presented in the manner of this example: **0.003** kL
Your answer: **557.977** kL
